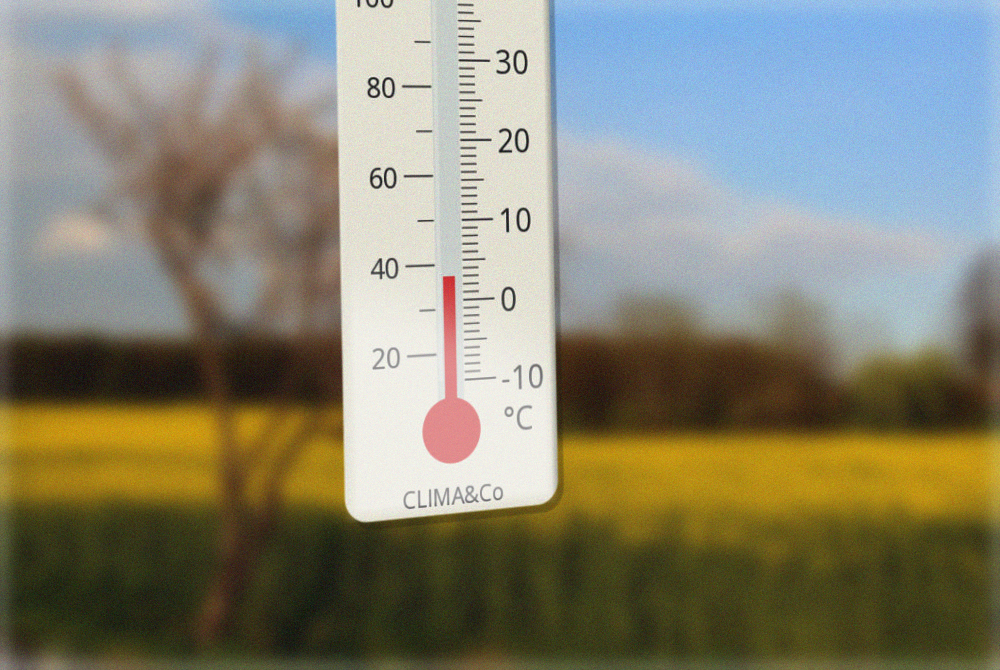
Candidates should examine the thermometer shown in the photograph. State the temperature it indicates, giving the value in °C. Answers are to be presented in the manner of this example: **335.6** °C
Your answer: **3** °C
